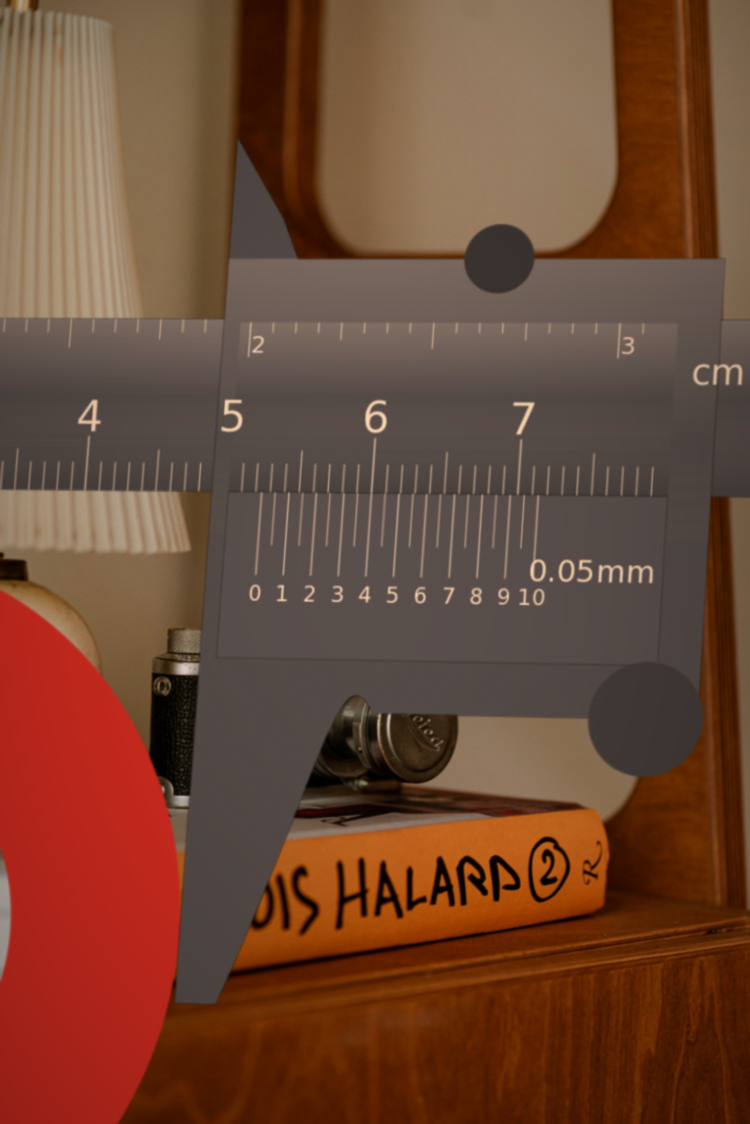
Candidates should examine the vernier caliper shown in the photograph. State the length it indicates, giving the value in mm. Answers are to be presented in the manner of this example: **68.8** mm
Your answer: **52.4** mm
